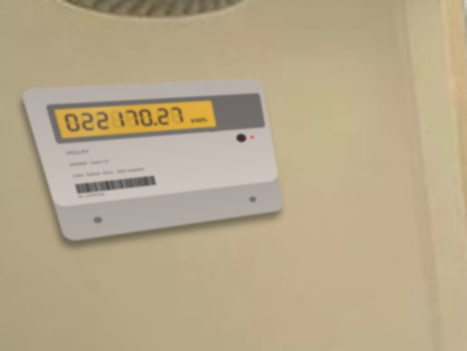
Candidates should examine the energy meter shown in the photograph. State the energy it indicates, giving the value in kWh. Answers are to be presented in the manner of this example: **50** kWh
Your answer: **22170.27** kWh
